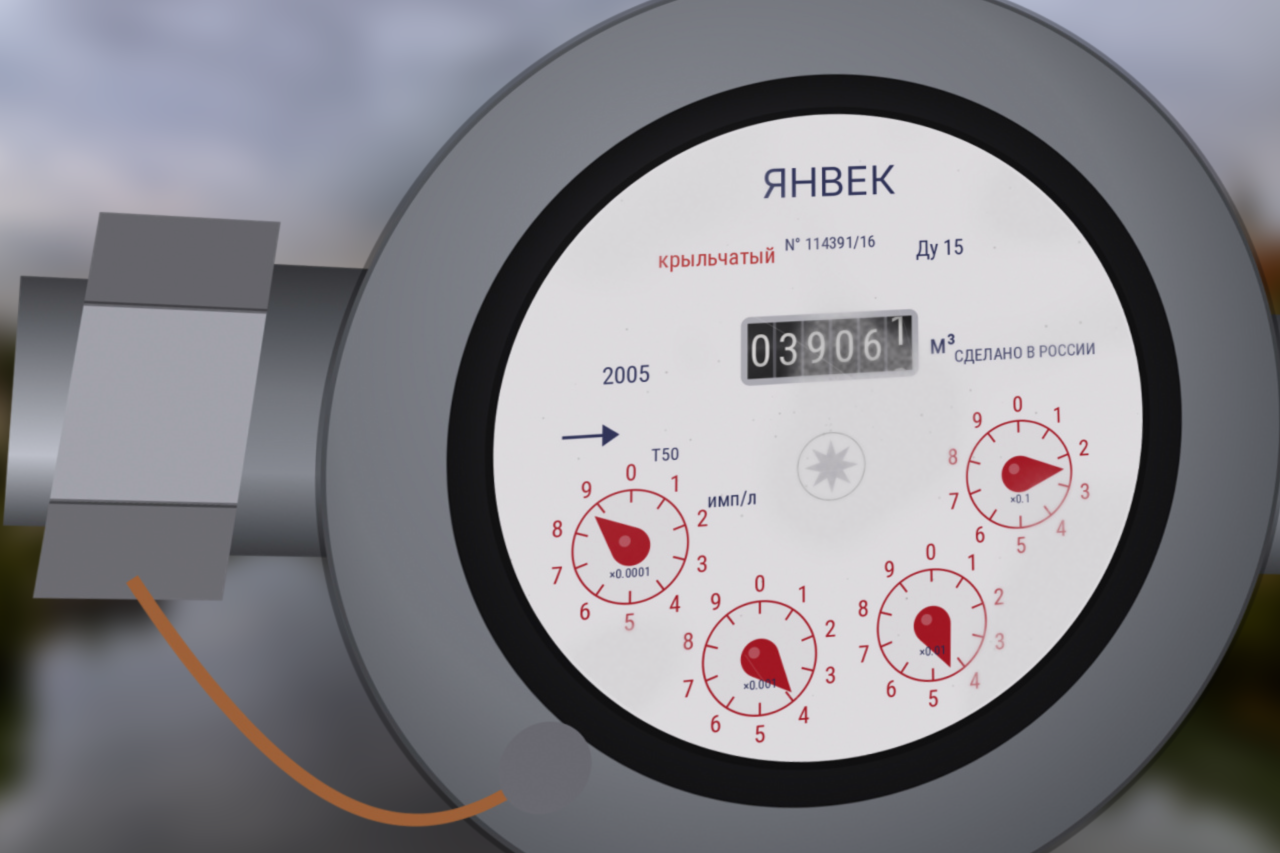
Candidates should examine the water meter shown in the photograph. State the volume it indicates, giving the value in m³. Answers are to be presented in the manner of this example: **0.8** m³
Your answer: **39061.2438** m³
